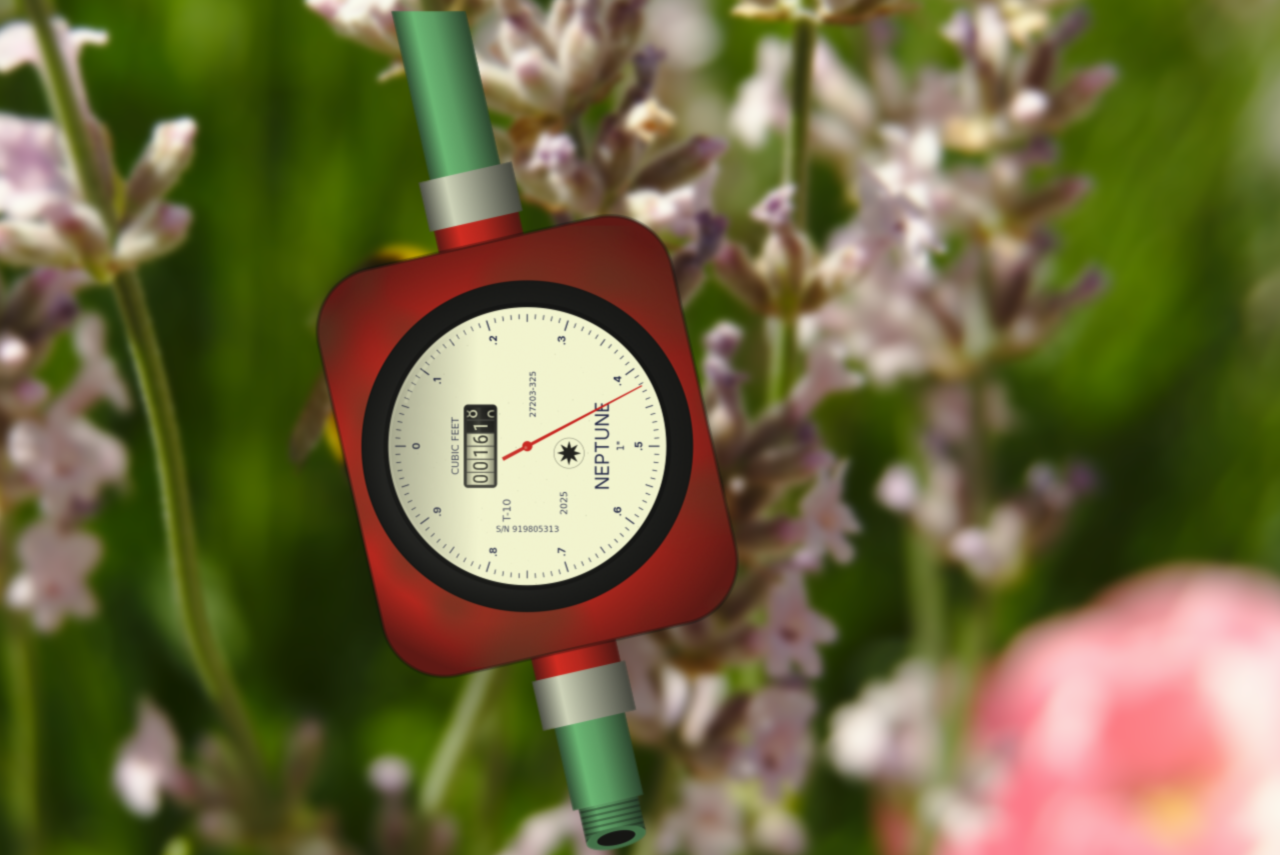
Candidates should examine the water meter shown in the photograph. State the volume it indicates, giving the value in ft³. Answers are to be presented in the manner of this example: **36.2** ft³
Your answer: **1618.42** ft³
